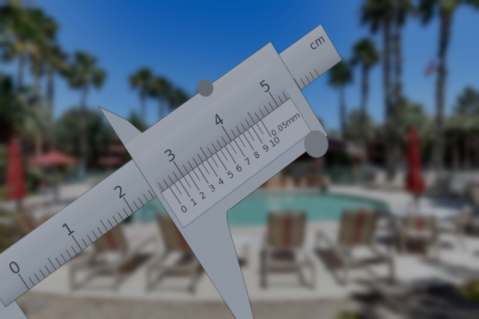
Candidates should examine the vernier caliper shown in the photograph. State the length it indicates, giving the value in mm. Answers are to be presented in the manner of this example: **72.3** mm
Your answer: **27.2** mm
